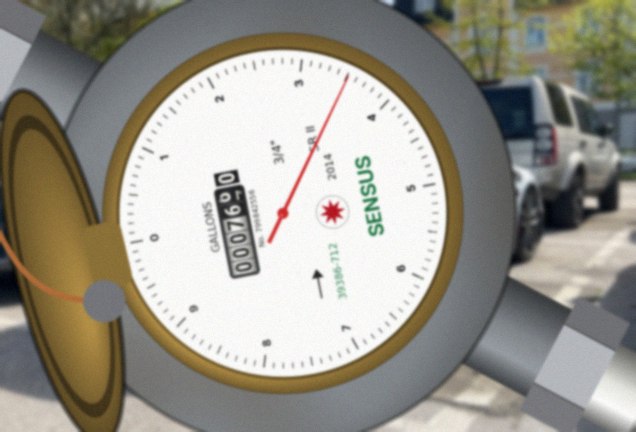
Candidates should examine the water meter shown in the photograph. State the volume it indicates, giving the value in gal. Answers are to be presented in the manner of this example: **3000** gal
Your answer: **7663.5** gal
